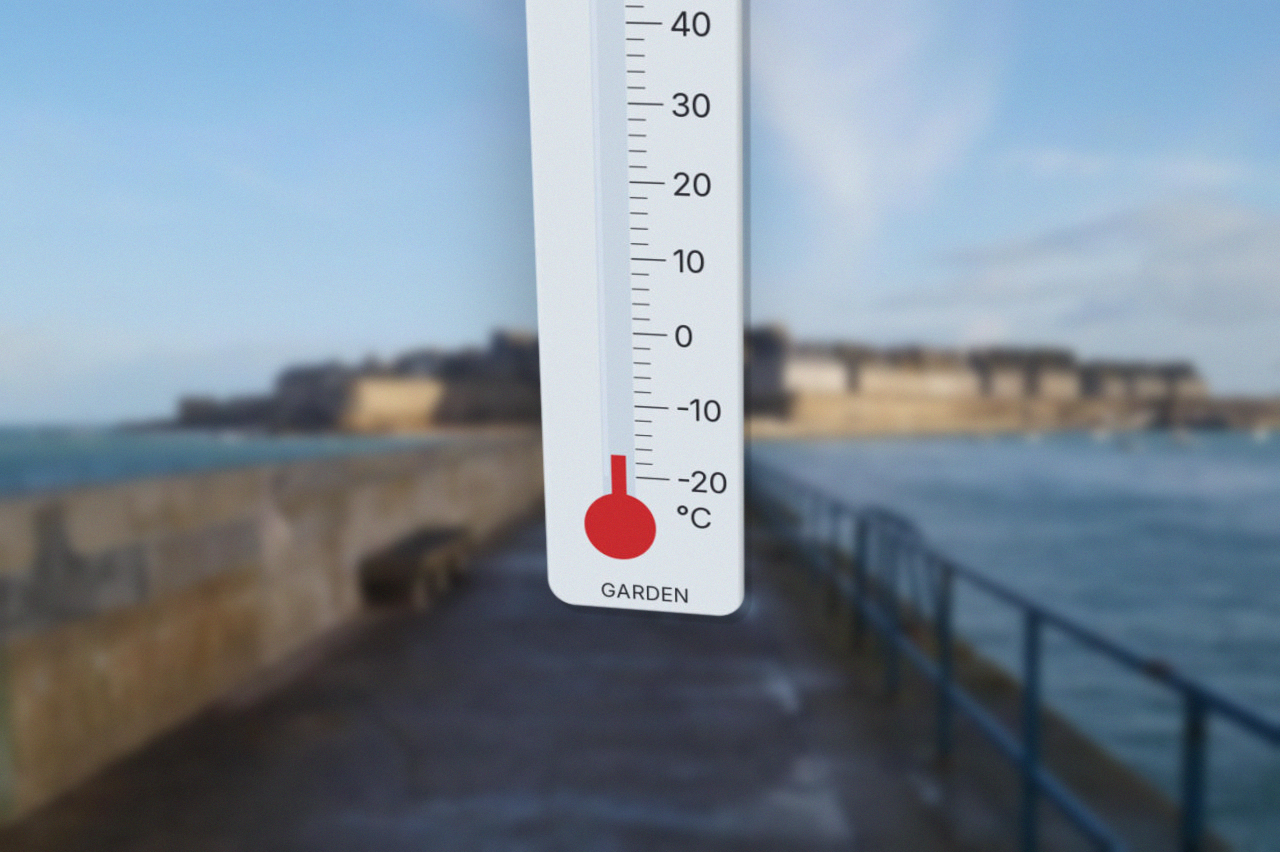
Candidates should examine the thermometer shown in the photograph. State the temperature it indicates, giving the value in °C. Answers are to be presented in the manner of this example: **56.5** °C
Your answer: **-17** °C
